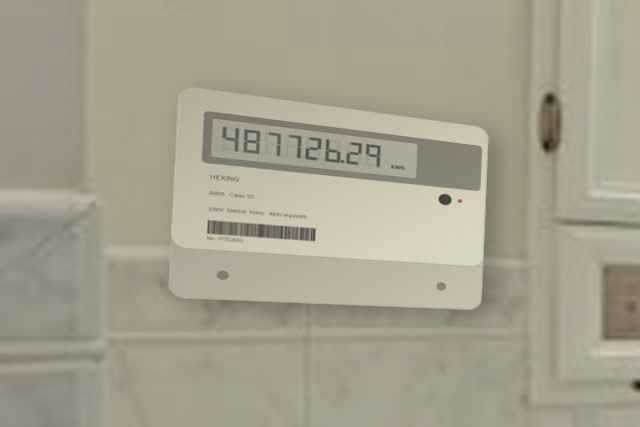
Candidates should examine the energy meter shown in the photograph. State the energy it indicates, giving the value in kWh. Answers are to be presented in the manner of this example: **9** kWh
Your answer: **487726.29** kWh
